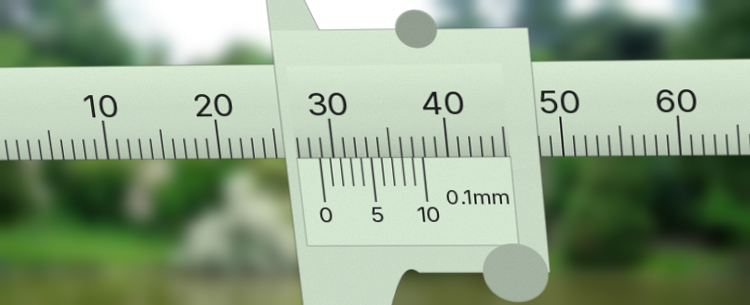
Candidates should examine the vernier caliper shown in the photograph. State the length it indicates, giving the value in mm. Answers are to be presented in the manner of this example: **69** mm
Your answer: **28.8** mm
